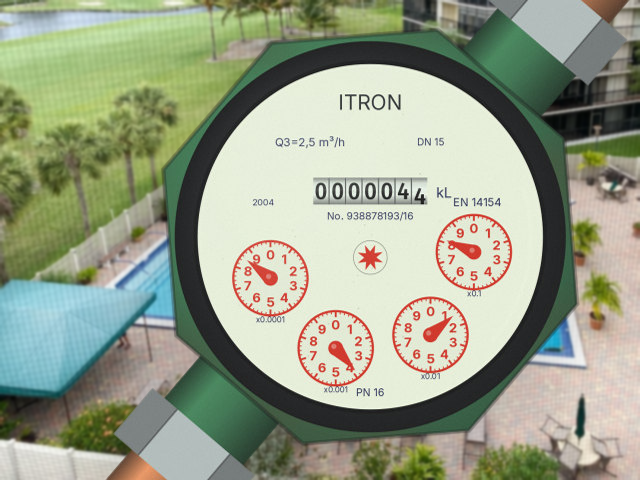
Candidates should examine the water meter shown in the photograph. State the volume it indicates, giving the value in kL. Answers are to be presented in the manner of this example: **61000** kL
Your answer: **43.8138** kL
